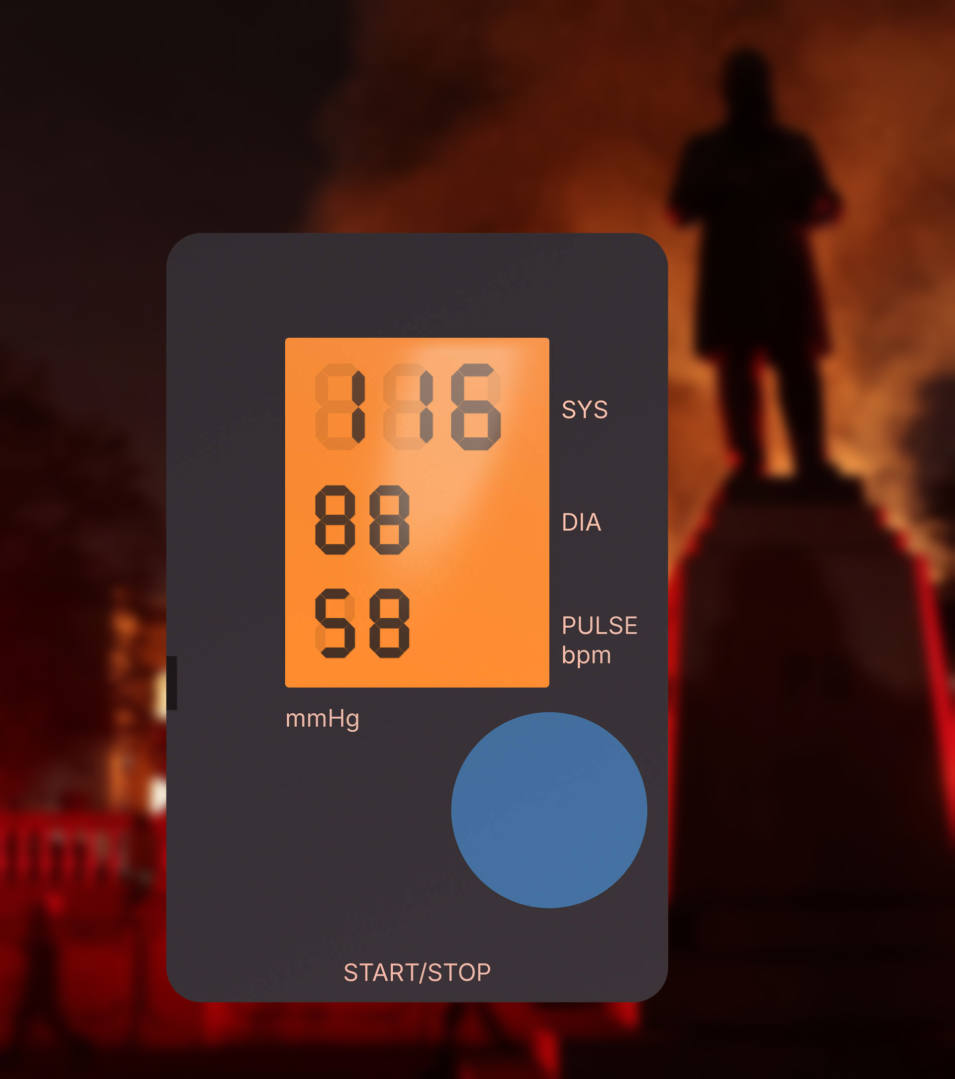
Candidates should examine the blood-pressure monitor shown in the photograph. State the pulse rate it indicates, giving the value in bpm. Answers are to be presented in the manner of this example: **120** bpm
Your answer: **58** bpm
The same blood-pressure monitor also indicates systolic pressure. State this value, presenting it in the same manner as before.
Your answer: **116** mmHg
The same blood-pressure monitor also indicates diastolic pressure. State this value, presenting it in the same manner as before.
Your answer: **88** mmHg
